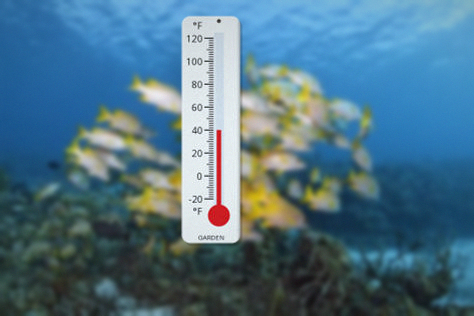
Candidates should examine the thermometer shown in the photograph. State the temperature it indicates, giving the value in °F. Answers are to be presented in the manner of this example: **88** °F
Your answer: **40** °F
